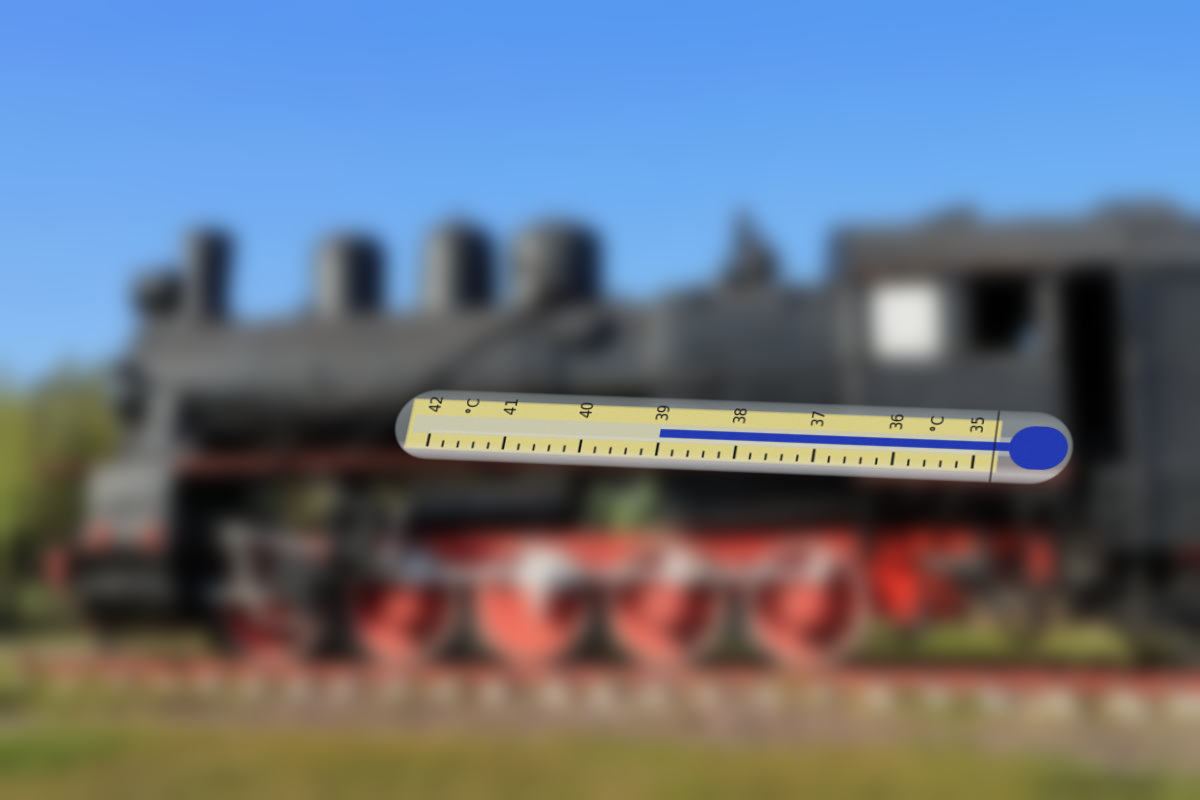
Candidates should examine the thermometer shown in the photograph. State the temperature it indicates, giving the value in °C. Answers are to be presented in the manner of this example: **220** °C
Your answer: **39** °C
